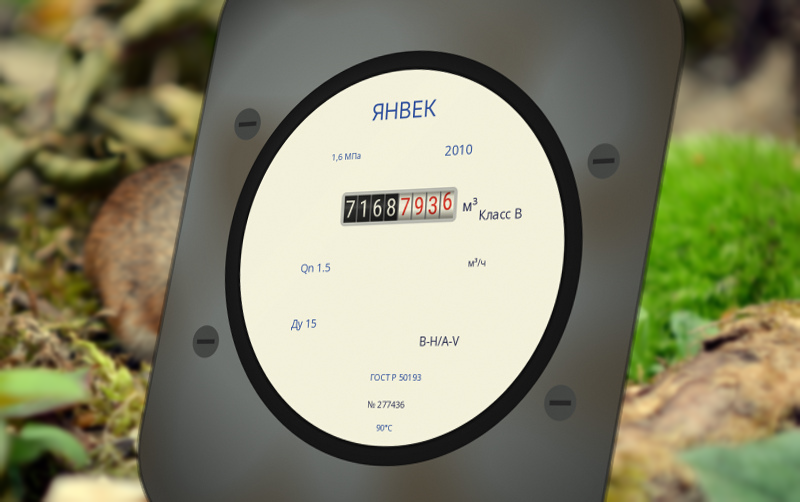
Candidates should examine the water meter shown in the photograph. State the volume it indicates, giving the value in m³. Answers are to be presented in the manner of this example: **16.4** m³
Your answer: **7168.7936** m³
